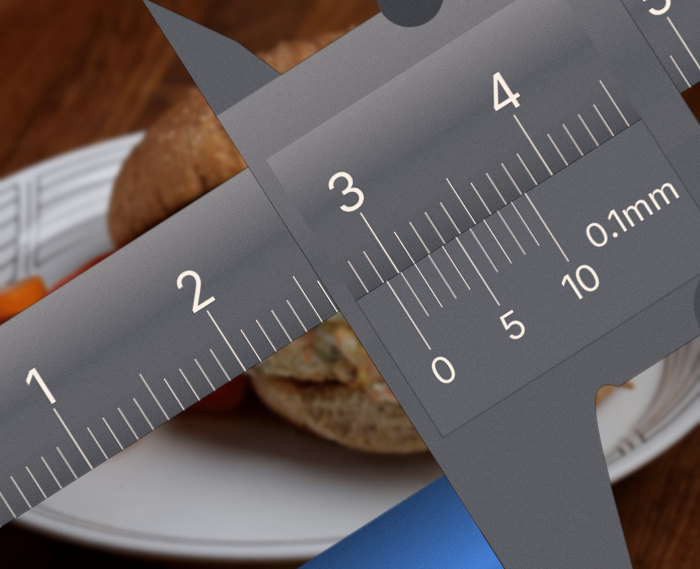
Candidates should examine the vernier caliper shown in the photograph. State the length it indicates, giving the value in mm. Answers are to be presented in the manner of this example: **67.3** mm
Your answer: **29.2** mm
